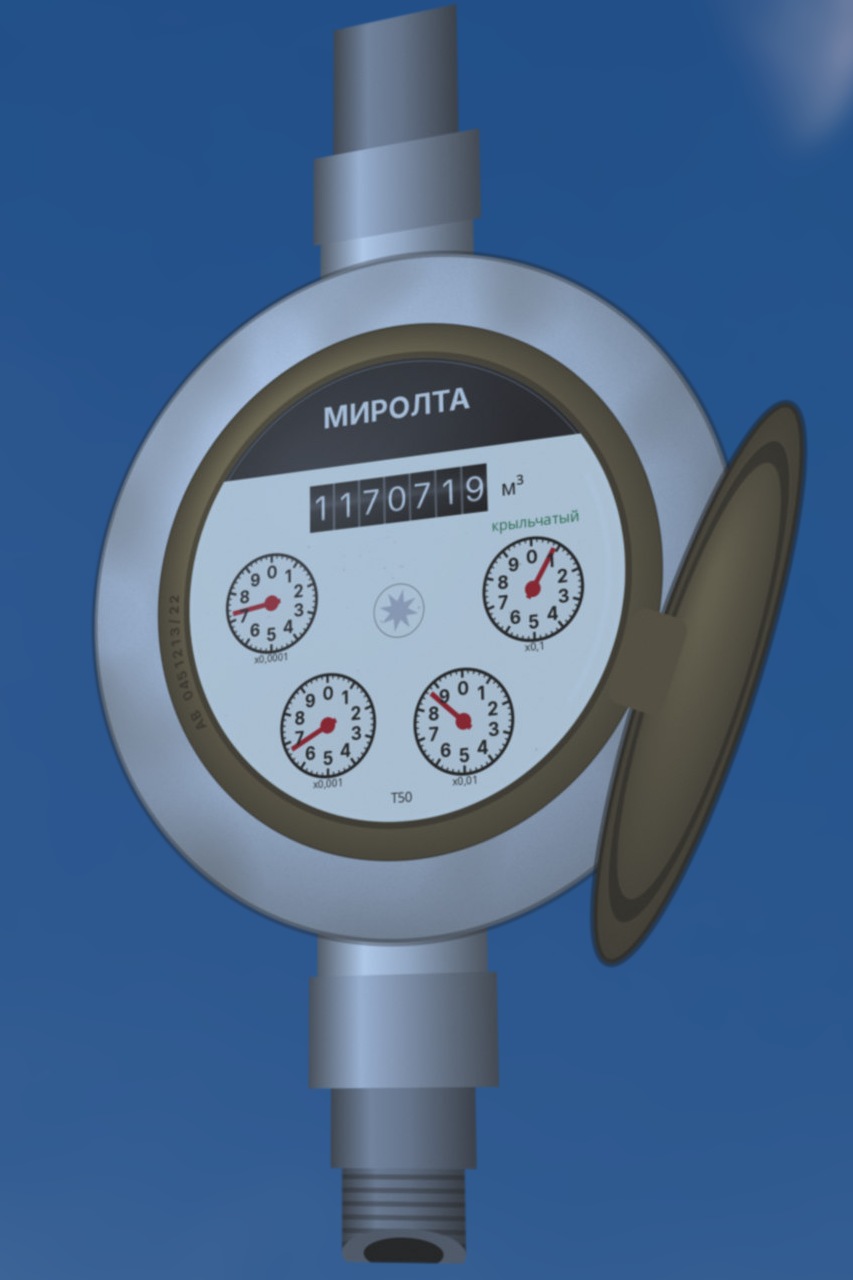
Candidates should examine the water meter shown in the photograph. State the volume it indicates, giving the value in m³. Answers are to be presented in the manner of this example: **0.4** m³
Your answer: **1170719.0867** m³
